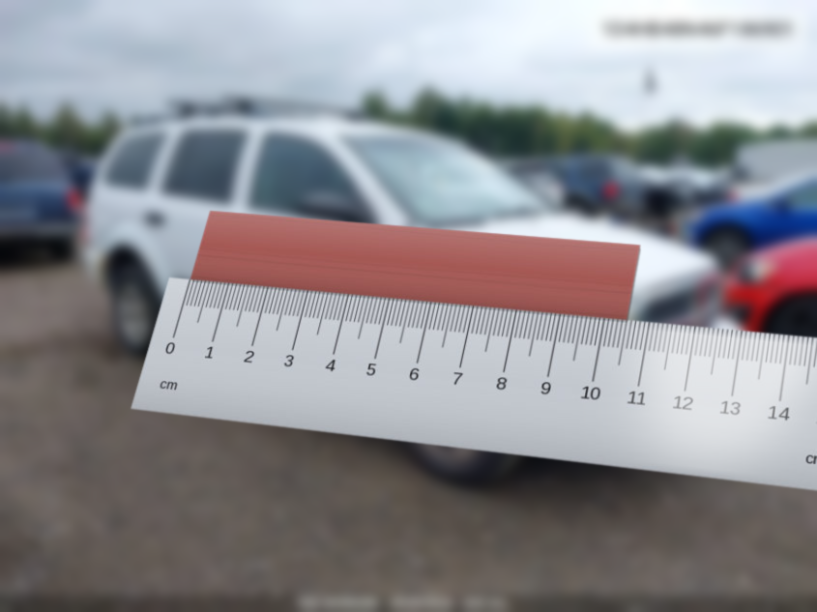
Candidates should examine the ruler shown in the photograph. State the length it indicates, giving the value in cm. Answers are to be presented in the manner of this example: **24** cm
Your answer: **10.5** cm
